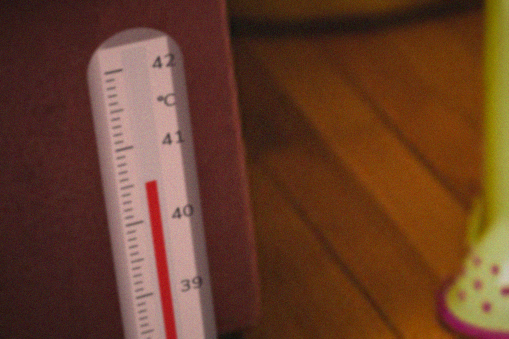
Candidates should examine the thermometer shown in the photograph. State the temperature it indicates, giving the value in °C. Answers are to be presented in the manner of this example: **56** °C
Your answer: **40.5** °C
